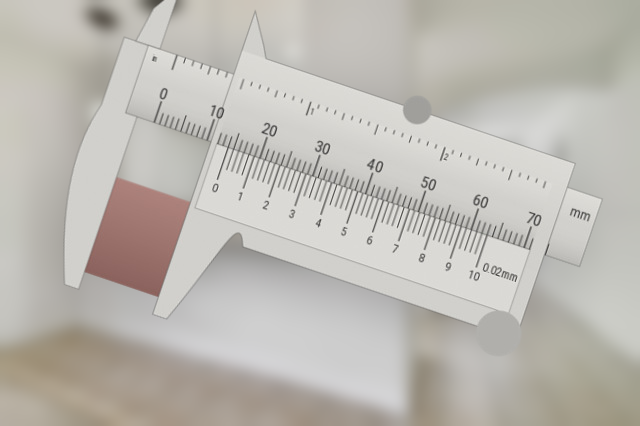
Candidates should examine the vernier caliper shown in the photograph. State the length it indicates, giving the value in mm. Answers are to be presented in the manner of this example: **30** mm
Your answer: **14.0** mm
